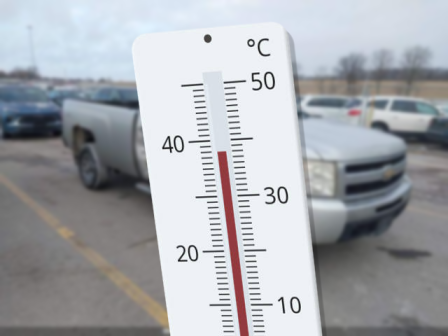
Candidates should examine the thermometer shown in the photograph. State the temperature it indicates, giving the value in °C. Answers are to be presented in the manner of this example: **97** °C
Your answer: **38** °C
